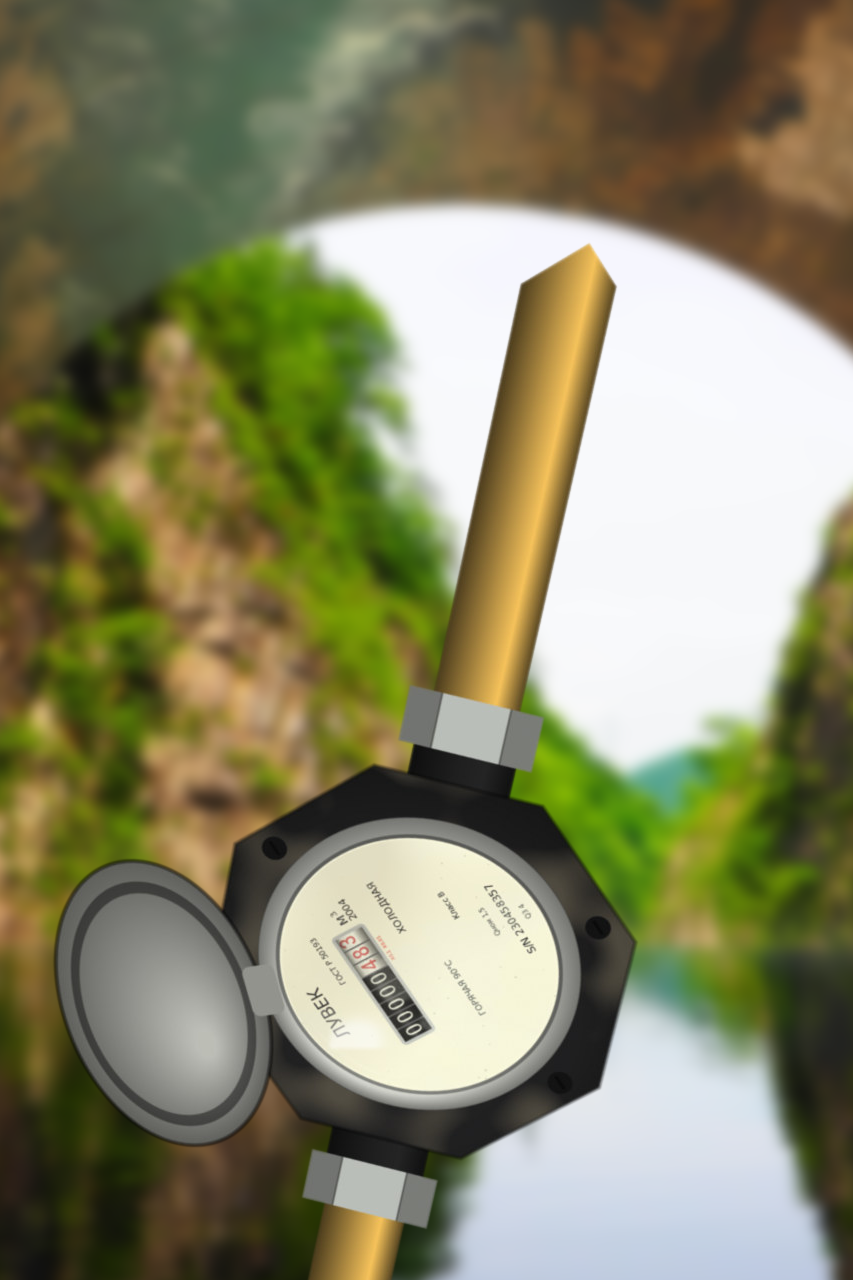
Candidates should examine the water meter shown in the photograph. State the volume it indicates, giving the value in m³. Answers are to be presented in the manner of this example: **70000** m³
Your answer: **0.483** m³
